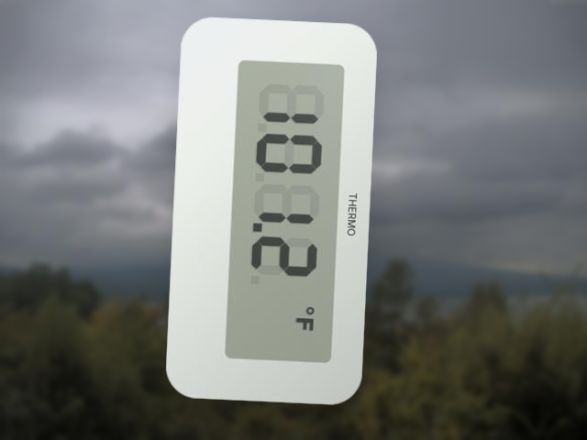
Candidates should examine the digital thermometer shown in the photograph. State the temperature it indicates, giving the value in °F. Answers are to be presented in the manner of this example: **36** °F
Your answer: **101.2** °F
